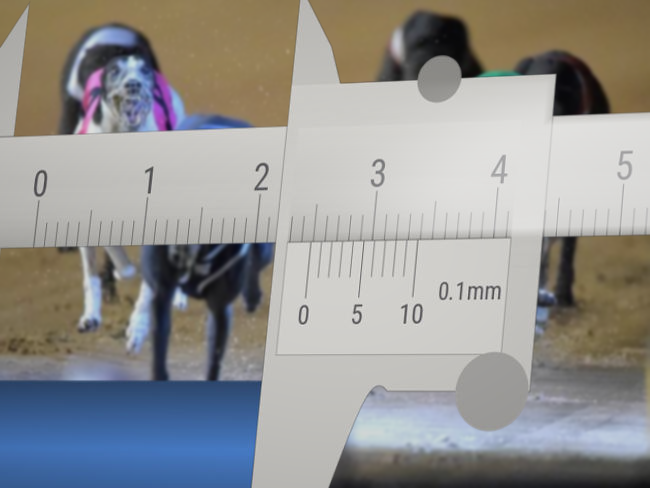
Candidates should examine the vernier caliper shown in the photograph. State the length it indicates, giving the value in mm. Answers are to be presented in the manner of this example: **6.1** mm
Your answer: **24.8** mm
